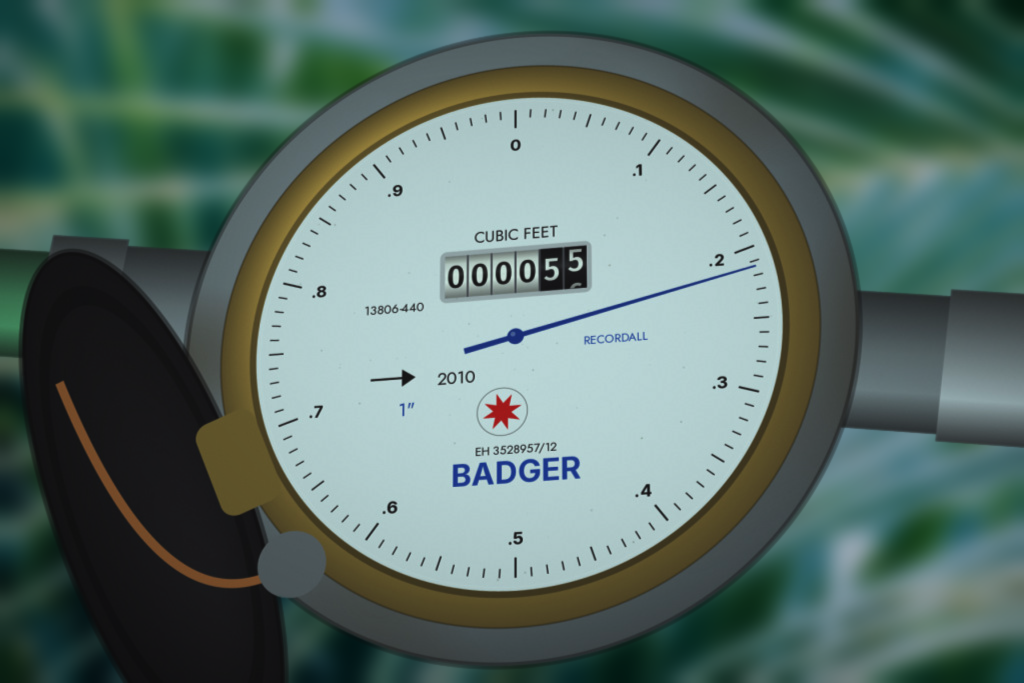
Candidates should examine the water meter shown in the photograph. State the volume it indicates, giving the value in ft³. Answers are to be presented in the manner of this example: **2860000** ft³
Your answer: **55.21** ft³
